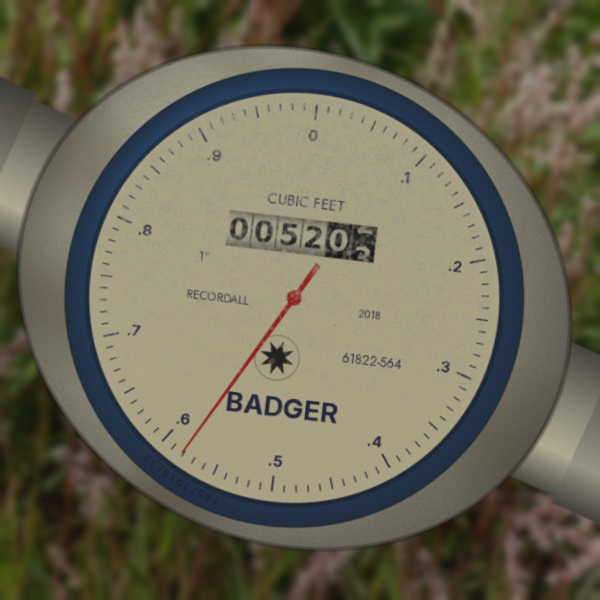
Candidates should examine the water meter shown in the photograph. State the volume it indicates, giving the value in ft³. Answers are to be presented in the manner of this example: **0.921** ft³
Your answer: **5202.58** ft³
